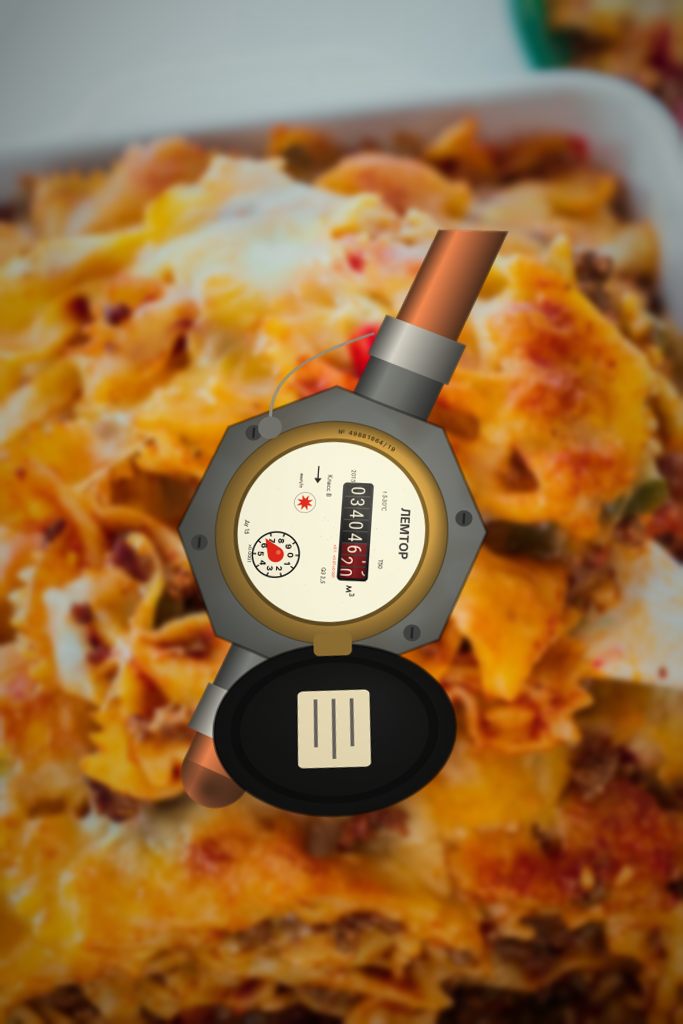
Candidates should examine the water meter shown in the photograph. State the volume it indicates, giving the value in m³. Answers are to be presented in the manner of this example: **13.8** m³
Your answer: **3404.6196** m³
